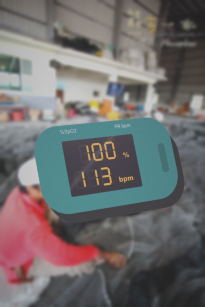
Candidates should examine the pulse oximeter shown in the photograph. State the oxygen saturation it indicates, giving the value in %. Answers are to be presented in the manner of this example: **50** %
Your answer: **100** %
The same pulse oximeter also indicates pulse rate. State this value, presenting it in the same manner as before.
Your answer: **113** bpm
